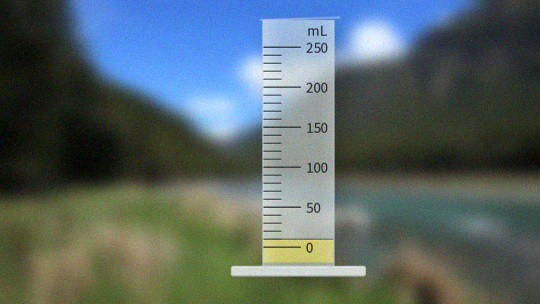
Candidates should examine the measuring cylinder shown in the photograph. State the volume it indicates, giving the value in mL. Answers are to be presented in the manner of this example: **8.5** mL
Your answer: **10** mL
